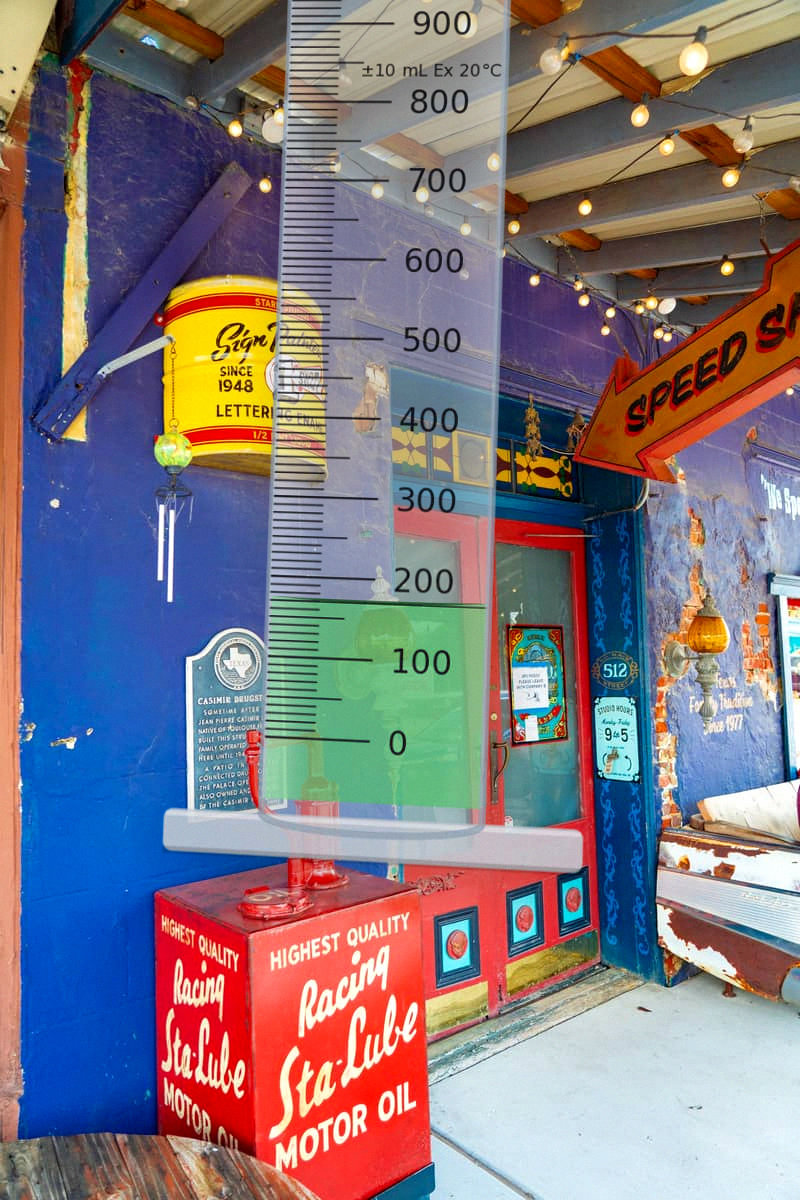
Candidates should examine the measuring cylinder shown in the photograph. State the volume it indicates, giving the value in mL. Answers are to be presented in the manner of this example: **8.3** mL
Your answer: **170** mL
